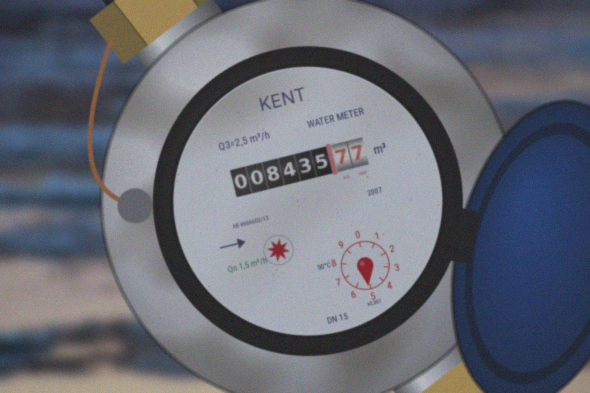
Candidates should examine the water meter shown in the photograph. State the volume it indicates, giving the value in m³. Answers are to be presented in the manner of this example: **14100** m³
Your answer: **8435.775** m³
